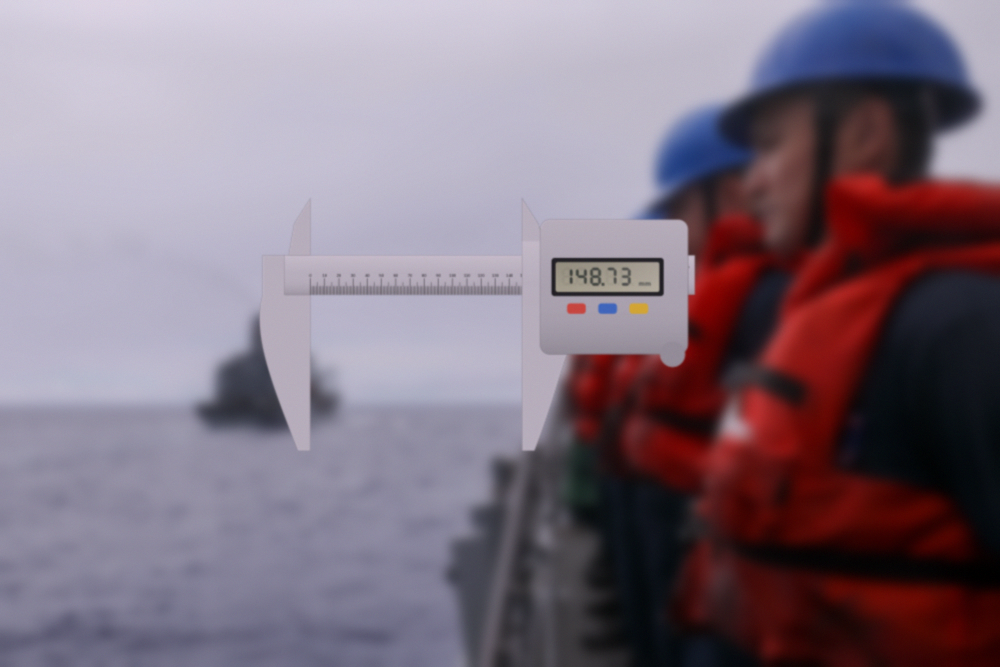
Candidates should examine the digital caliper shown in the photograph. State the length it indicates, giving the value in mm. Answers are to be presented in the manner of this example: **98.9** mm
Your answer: **148.73** mm
